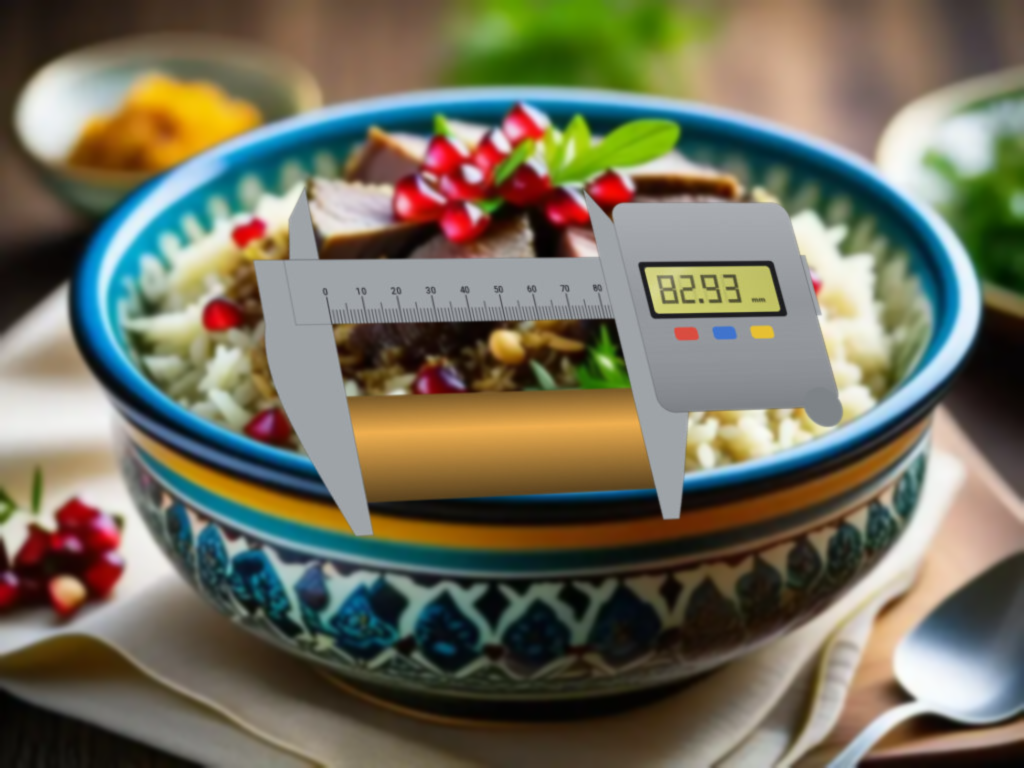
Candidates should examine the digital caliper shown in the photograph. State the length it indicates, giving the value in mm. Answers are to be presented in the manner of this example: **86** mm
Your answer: **82.93** mm
